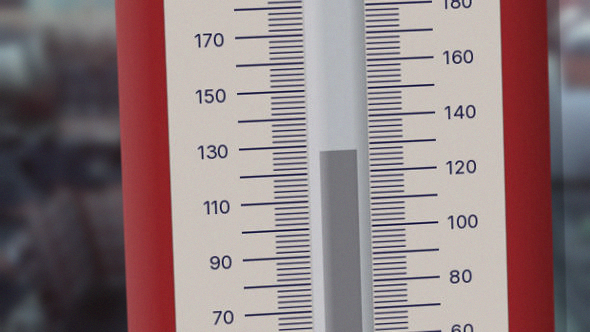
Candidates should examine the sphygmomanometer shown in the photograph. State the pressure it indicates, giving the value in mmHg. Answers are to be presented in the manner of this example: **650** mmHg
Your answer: **128** mmHg
